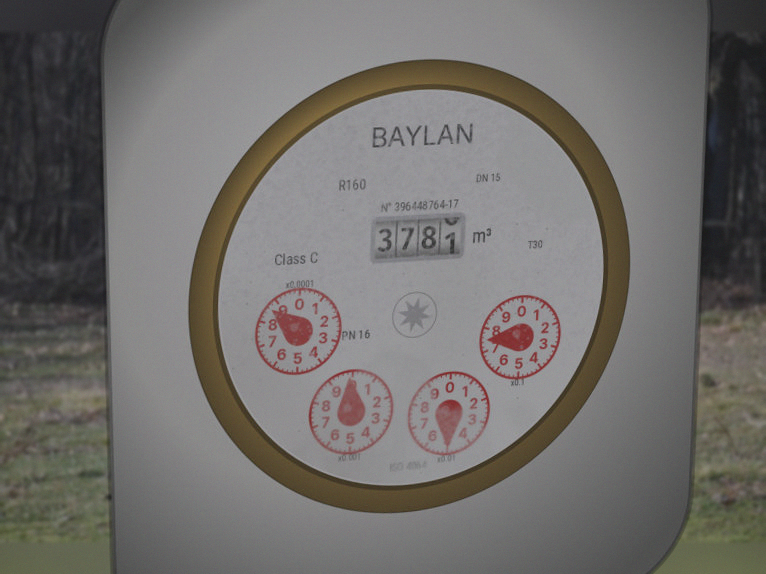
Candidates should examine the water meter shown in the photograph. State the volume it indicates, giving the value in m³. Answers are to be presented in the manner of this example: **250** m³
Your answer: **3780.7498** m³
